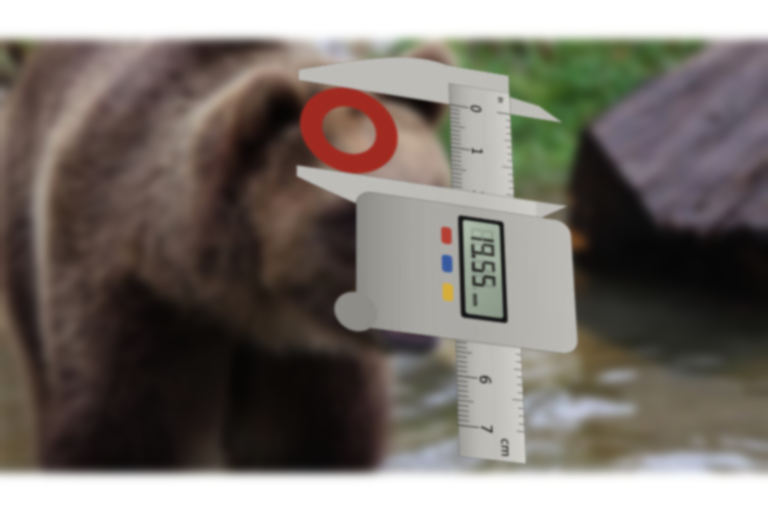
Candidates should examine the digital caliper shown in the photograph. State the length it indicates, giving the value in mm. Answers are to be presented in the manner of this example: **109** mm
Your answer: **19.55** mm
